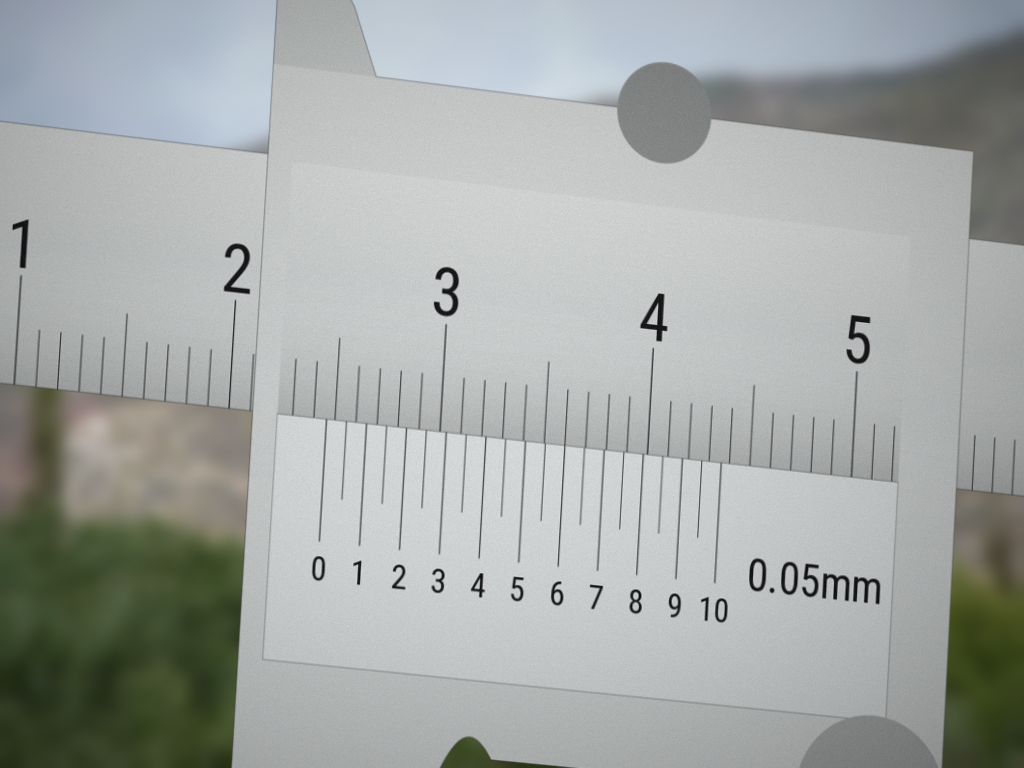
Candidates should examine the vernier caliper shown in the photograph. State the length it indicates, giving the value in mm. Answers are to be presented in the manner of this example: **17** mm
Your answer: **24.6** mm
